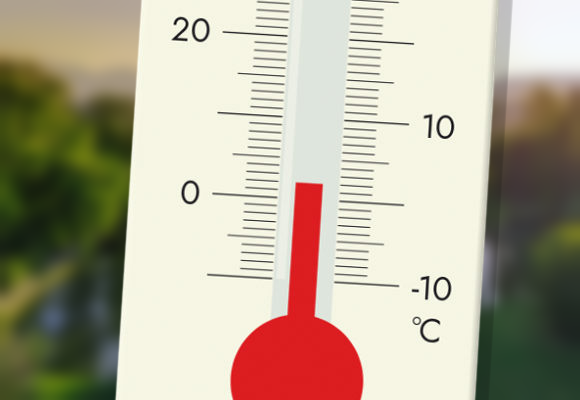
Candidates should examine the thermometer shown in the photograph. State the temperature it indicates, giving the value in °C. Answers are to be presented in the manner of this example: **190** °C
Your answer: **2** °C
